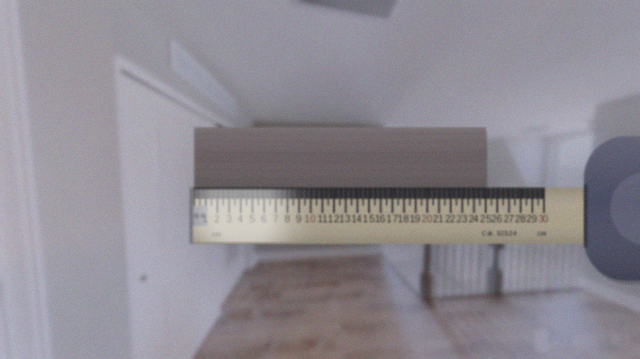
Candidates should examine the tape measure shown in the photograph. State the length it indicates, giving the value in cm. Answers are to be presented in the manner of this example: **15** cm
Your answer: **25** cm
